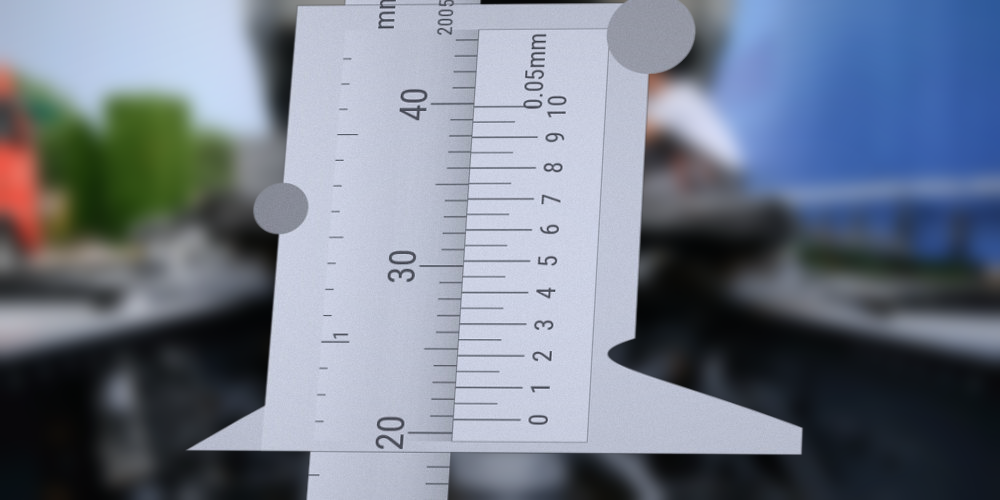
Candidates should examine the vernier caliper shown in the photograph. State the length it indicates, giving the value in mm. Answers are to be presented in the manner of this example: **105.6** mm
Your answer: **20.8** mm
